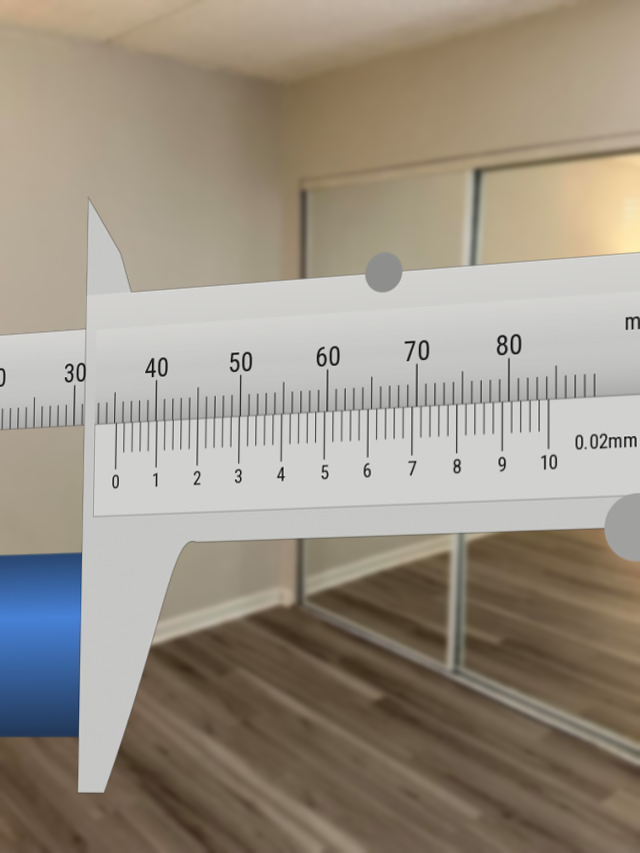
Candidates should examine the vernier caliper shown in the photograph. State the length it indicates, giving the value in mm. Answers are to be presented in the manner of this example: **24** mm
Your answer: **35.2** mm
